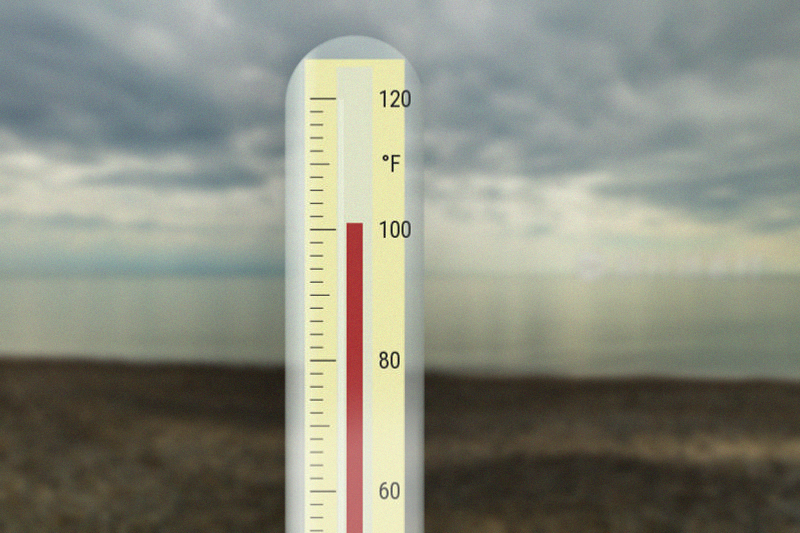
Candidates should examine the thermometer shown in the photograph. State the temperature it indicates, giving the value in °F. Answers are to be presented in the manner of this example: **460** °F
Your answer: **101** °F
